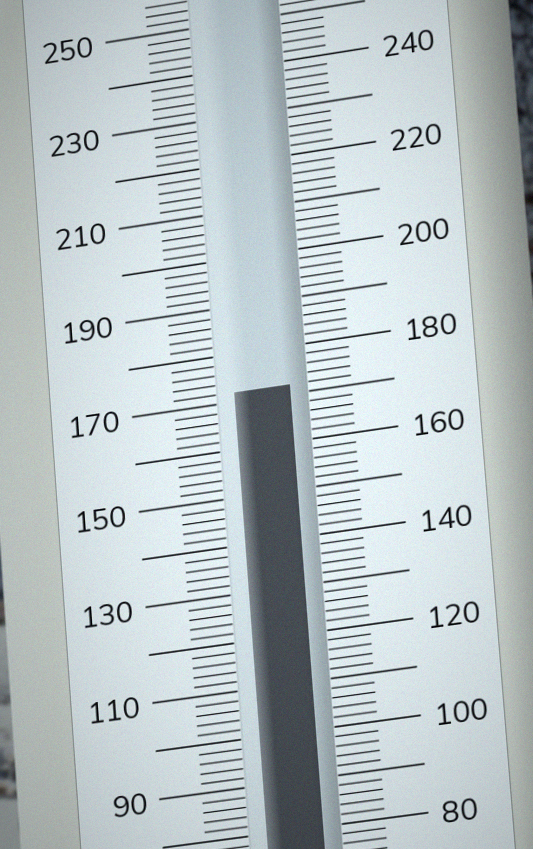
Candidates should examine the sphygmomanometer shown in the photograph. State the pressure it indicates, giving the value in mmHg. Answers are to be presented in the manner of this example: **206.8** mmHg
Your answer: **172** mmHg
